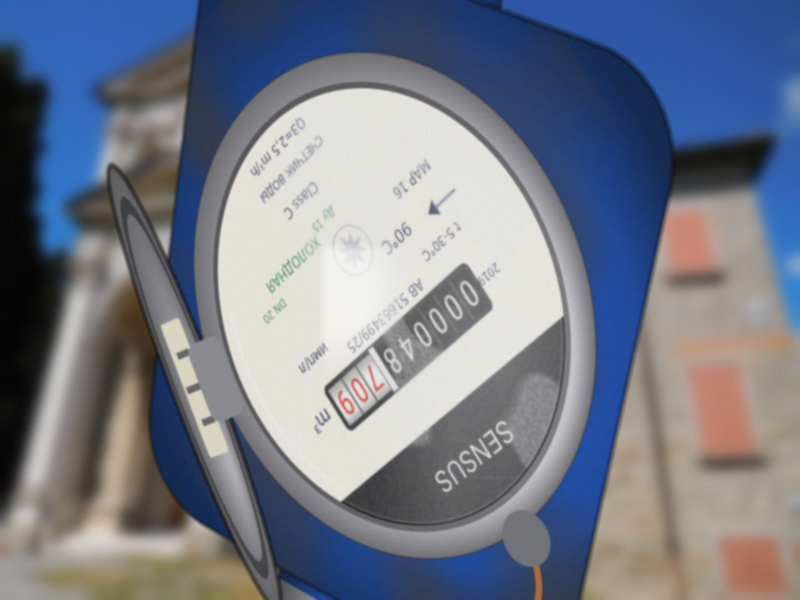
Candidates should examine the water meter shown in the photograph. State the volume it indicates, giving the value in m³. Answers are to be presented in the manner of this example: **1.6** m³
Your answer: **48.709** m³
